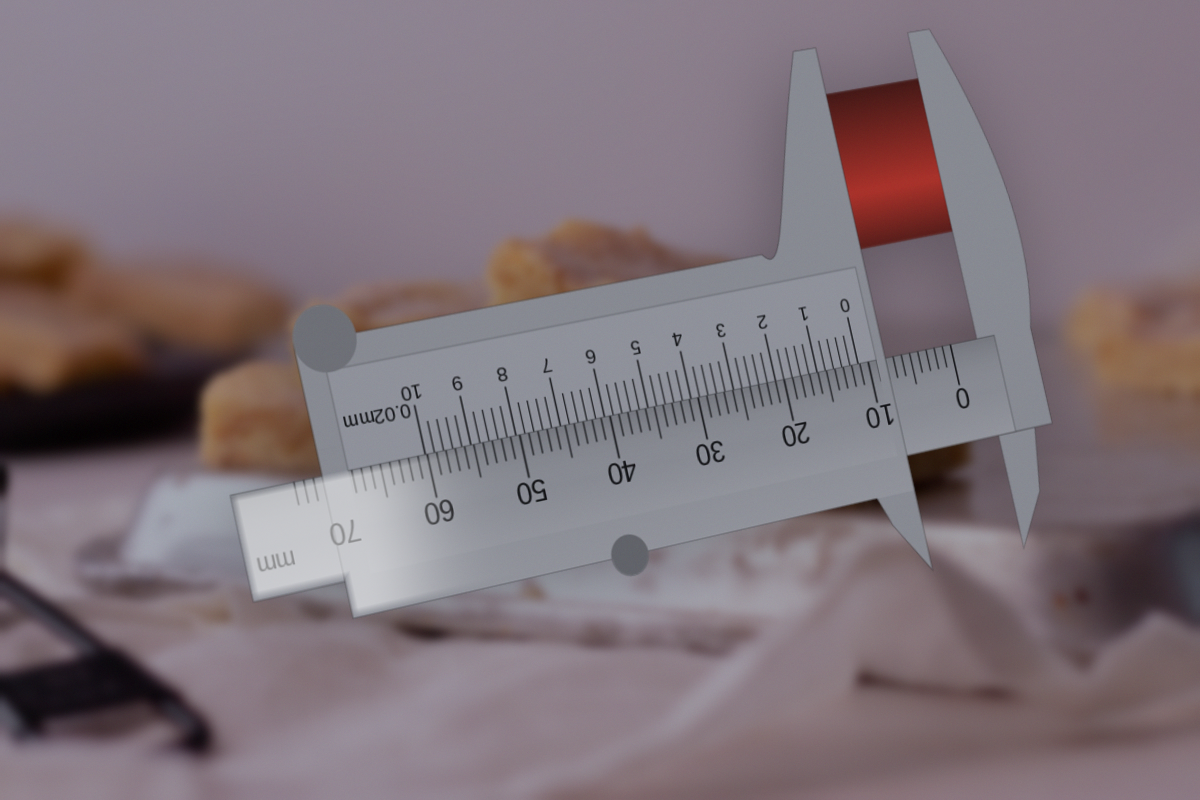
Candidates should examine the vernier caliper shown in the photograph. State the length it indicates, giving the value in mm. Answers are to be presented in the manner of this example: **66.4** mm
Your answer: **11.2** mm
